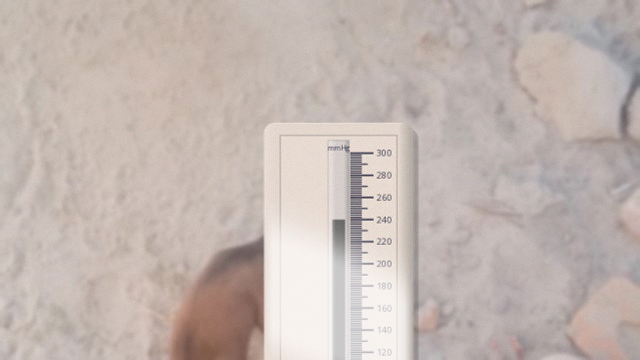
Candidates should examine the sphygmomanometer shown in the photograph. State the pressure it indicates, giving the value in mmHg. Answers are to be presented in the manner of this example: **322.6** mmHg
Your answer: **240** mmHg
